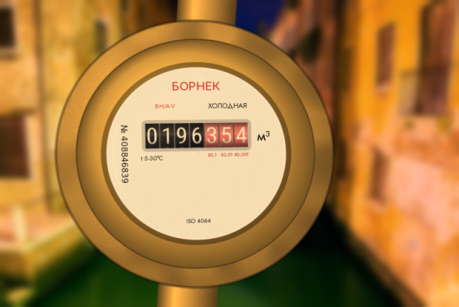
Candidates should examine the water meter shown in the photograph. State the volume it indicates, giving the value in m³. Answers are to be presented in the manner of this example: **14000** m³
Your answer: **196.354** m³
